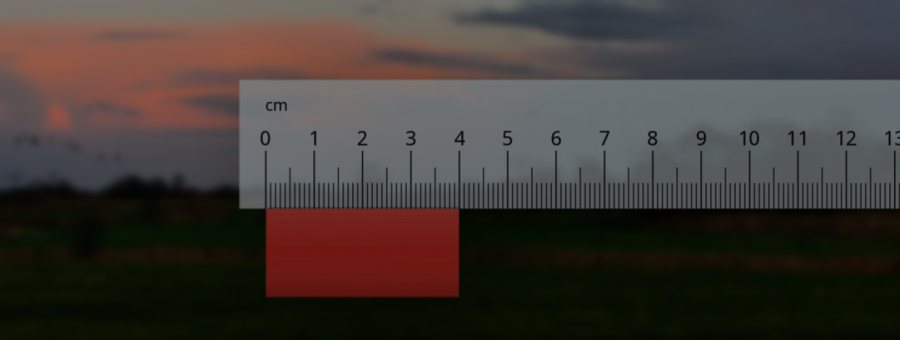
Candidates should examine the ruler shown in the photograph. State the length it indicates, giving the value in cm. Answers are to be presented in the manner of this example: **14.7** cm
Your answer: **4** cm
